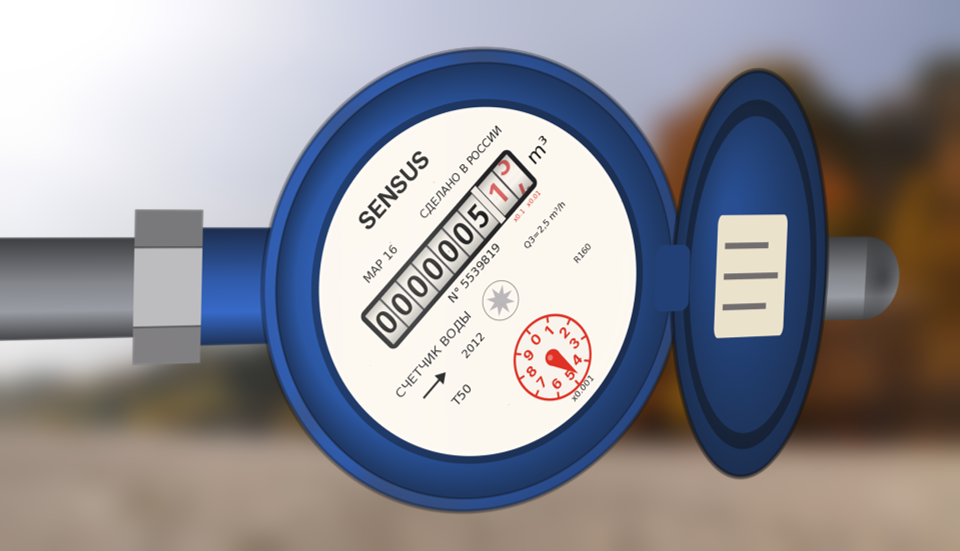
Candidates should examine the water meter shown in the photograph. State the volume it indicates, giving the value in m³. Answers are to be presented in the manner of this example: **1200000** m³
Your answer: **5.134** m³
